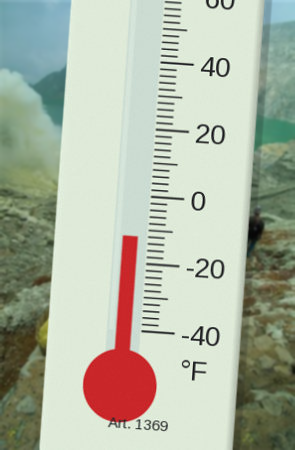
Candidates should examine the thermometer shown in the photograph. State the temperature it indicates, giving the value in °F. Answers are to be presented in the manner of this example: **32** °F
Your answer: **-12** °F
